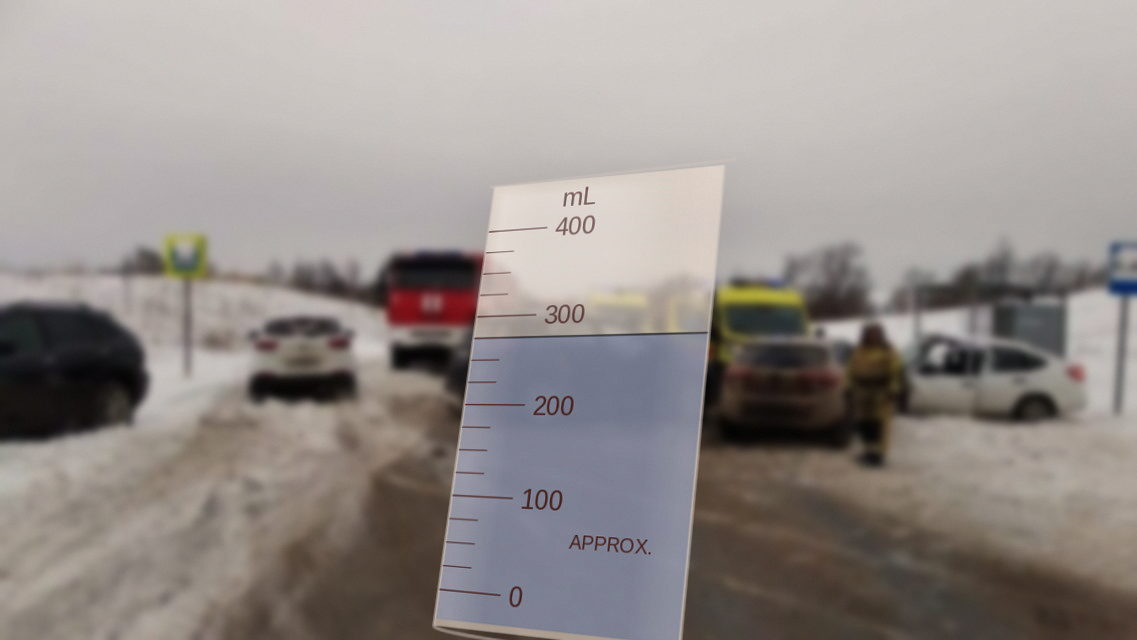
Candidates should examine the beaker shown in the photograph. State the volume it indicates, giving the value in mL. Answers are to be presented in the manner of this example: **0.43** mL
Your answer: **275** mL
